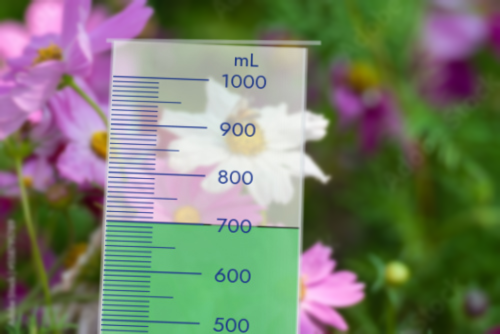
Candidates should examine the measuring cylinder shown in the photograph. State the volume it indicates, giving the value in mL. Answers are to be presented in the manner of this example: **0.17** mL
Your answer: **700** mL
